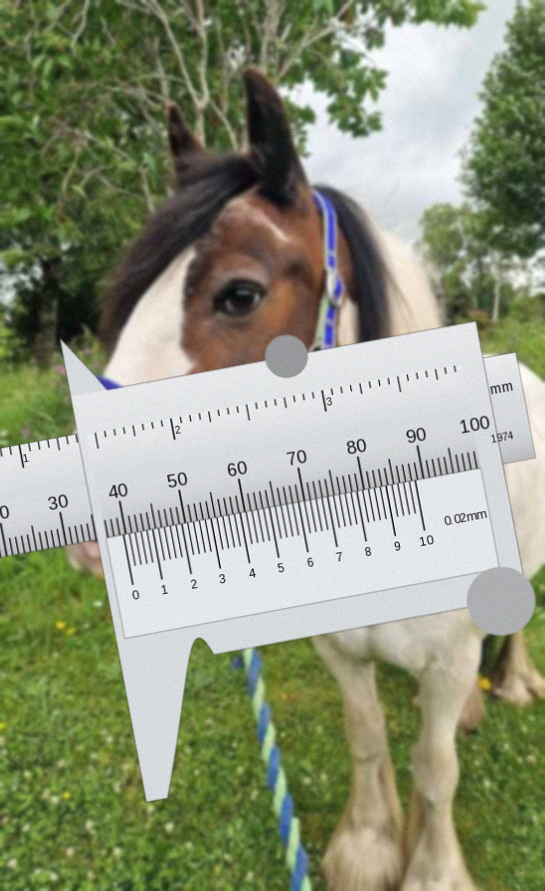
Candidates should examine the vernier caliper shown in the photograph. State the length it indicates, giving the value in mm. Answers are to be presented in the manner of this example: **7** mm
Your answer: **39.6** mm
